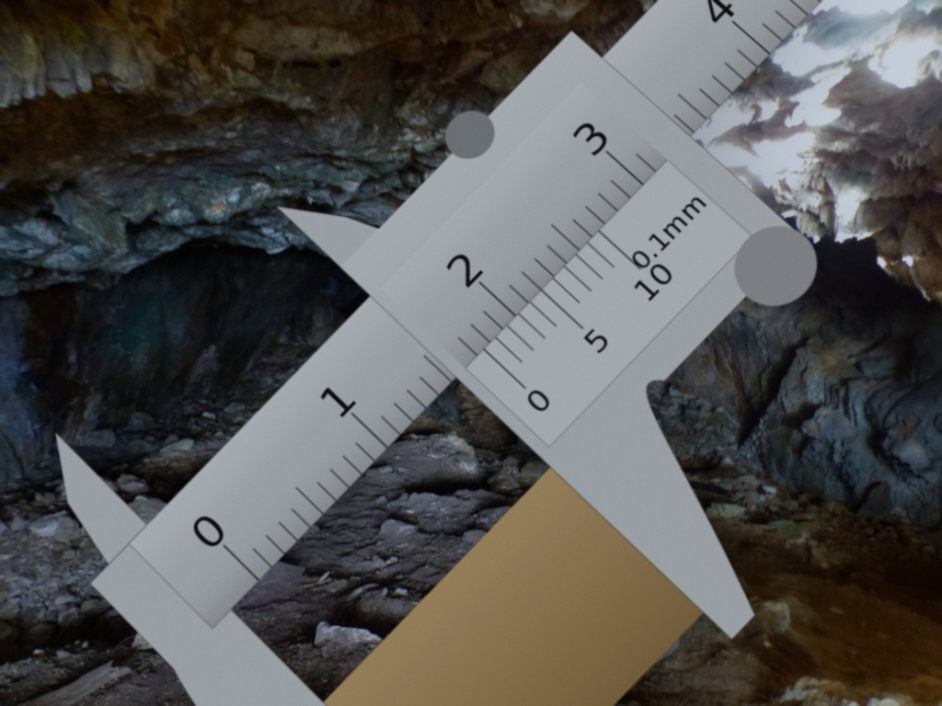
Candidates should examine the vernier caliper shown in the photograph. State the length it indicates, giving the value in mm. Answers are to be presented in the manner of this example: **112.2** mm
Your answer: **17.5** mm
